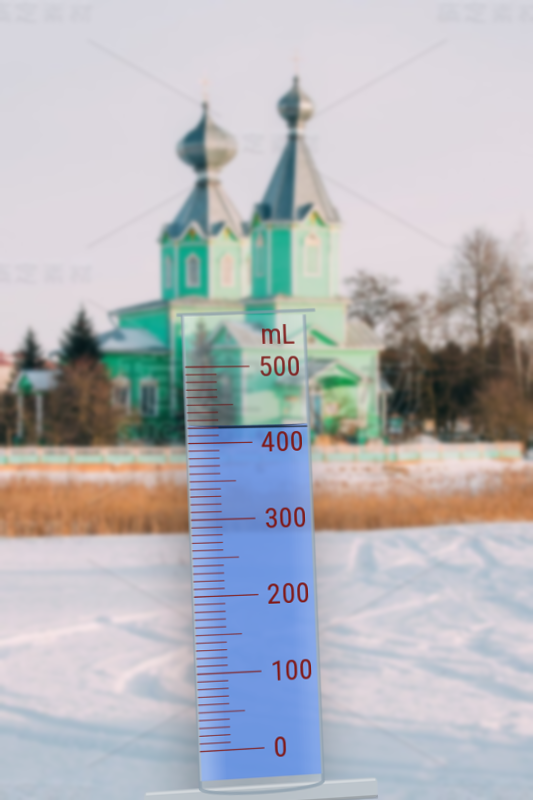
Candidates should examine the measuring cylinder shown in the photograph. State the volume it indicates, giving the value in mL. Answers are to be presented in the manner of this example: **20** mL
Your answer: **420** mL
